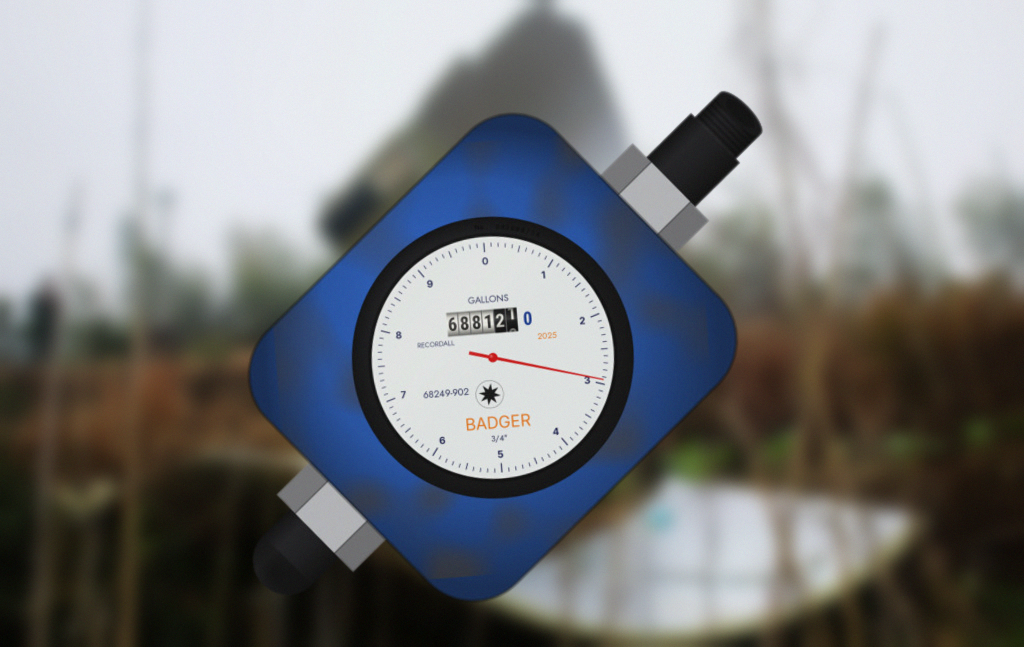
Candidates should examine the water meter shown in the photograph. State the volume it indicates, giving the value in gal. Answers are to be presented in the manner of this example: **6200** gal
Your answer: **6881212.9** gal
